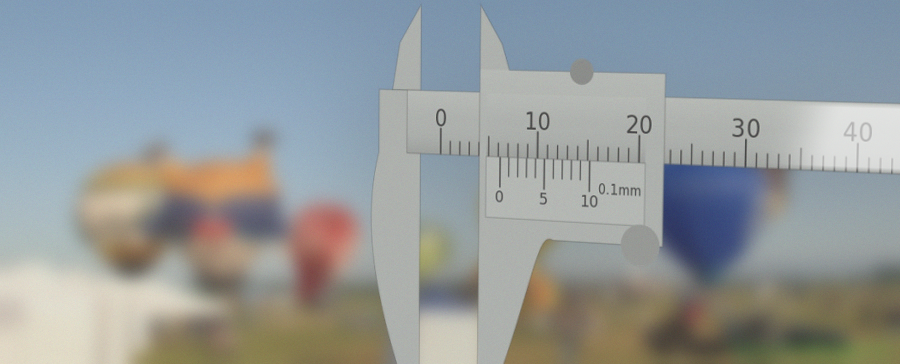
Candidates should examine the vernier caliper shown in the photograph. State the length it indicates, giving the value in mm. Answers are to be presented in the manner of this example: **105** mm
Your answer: **6.2** mm
